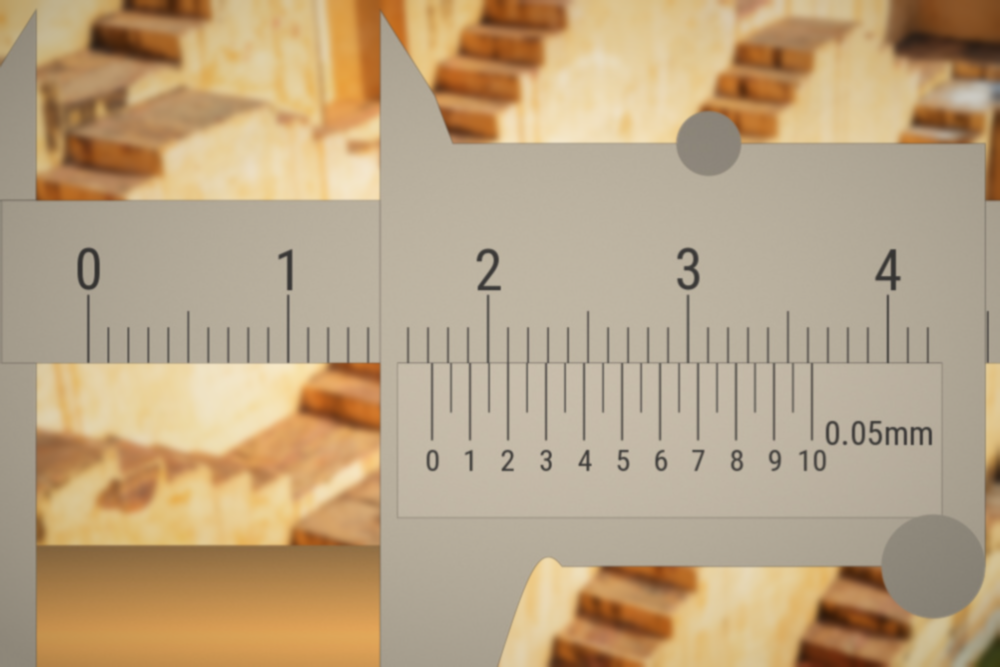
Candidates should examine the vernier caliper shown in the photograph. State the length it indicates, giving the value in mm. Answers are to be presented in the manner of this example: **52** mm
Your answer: **17.2** mm
